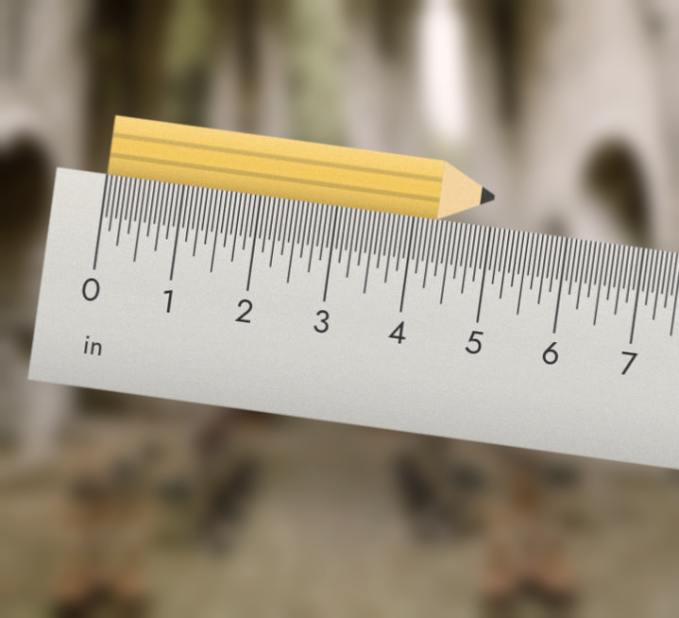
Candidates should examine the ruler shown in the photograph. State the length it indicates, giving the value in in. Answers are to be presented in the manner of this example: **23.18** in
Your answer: **5** in
